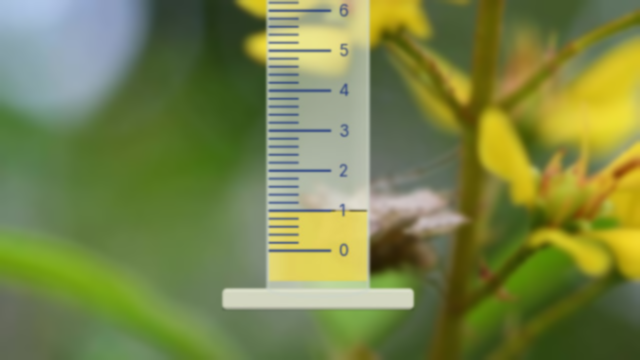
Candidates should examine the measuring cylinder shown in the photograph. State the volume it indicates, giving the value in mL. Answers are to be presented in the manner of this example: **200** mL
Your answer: **1** mL
